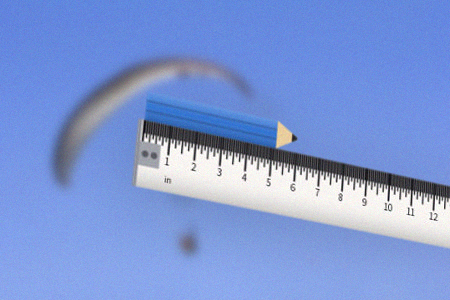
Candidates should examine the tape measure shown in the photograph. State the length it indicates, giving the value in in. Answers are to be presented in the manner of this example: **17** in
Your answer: **6** in
